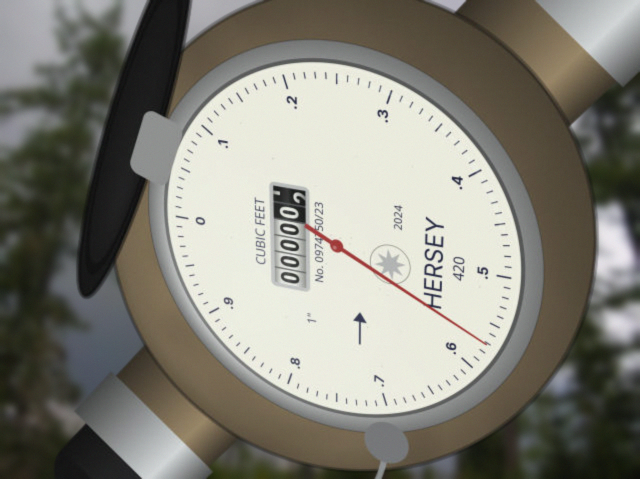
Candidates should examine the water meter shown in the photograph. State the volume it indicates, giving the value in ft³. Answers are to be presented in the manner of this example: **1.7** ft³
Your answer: **1.57** ft³
